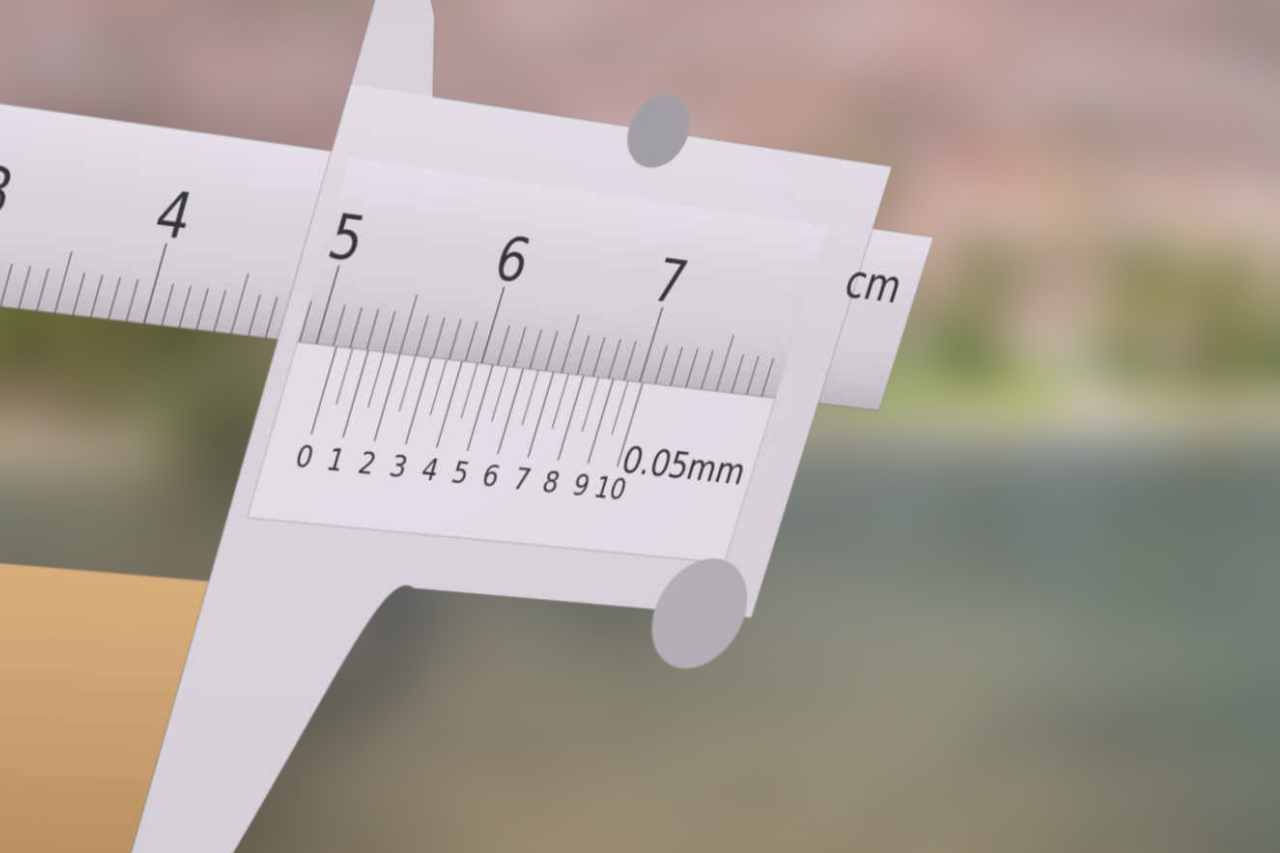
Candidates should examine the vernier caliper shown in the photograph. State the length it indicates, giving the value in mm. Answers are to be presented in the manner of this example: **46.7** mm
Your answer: **51.2** mm
